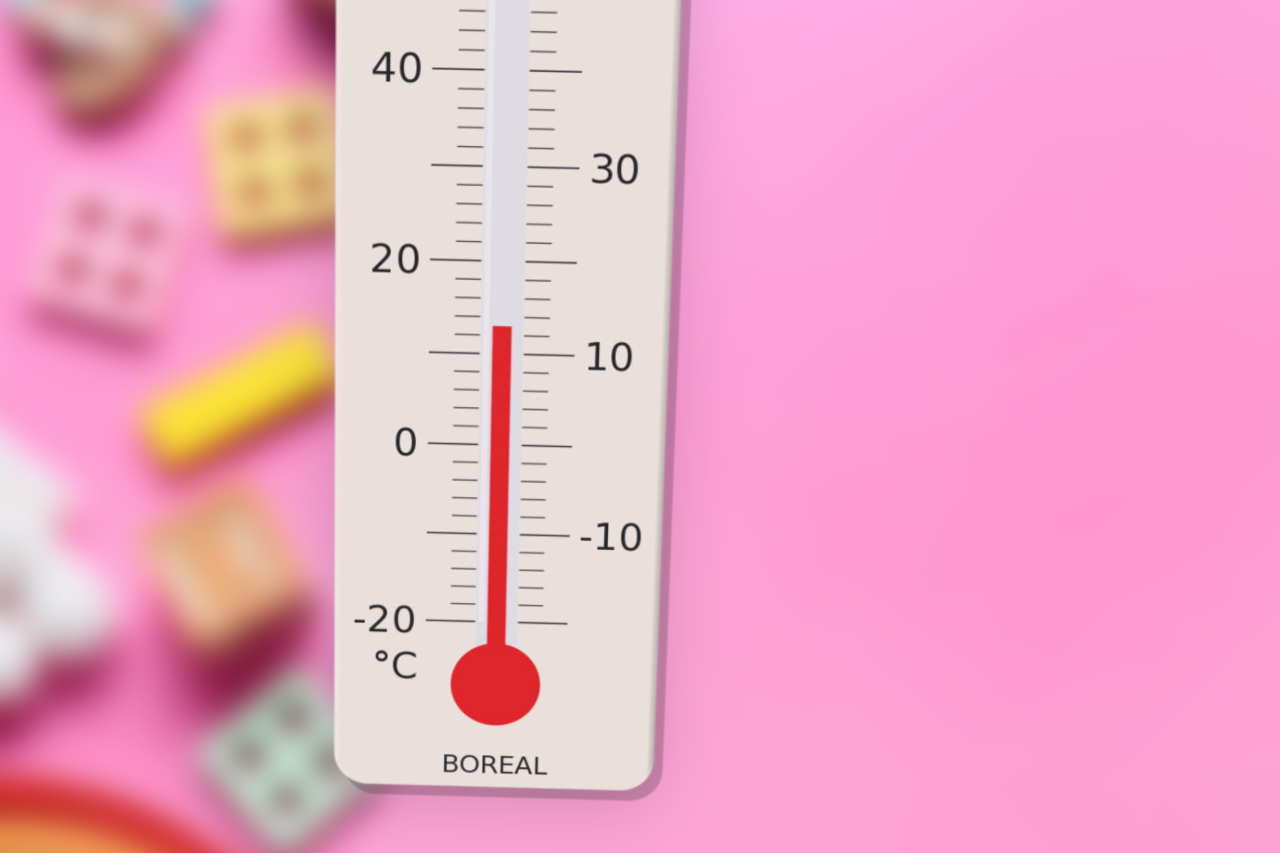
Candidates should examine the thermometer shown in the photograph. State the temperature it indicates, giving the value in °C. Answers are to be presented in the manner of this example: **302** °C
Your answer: **13** °C
